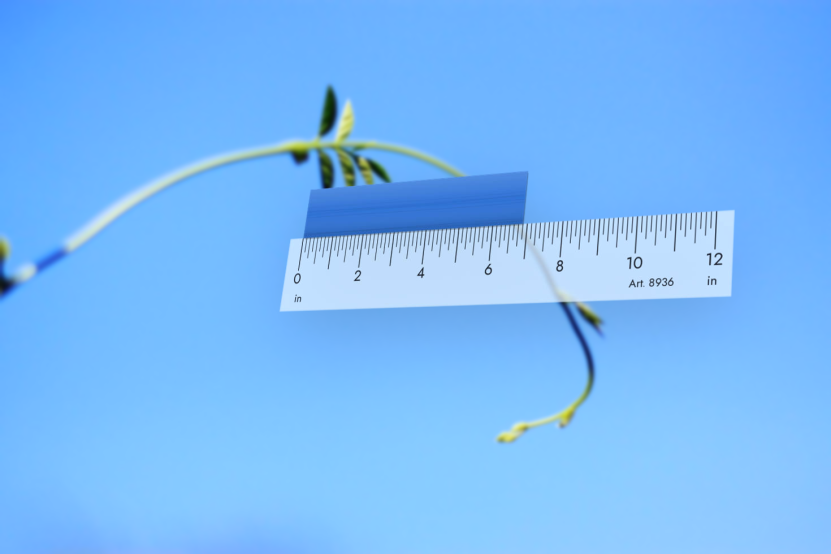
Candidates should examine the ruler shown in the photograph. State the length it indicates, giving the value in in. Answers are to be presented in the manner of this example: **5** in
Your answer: **6.875** in
